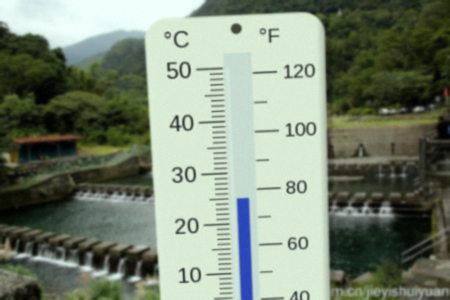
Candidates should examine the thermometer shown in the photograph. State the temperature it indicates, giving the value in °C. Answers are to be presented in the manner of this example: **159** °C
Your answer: **25** °C
